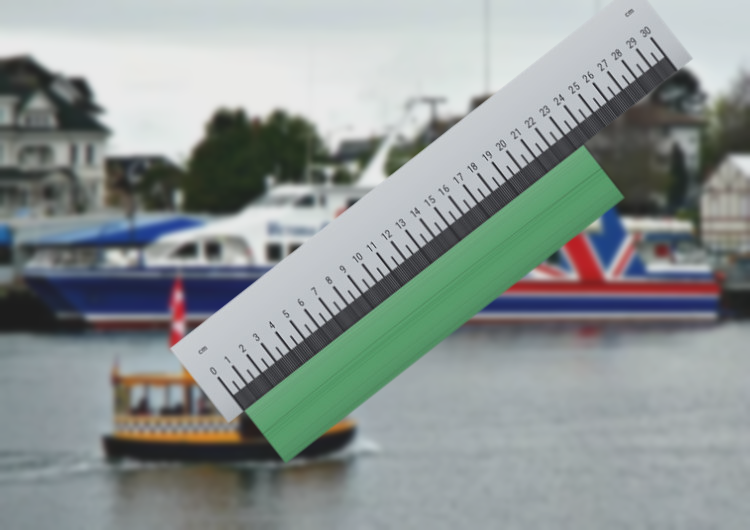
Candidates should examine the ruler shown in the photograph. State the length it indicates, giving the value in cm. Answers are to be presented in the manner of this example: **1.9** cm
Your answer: **23.5** cm
